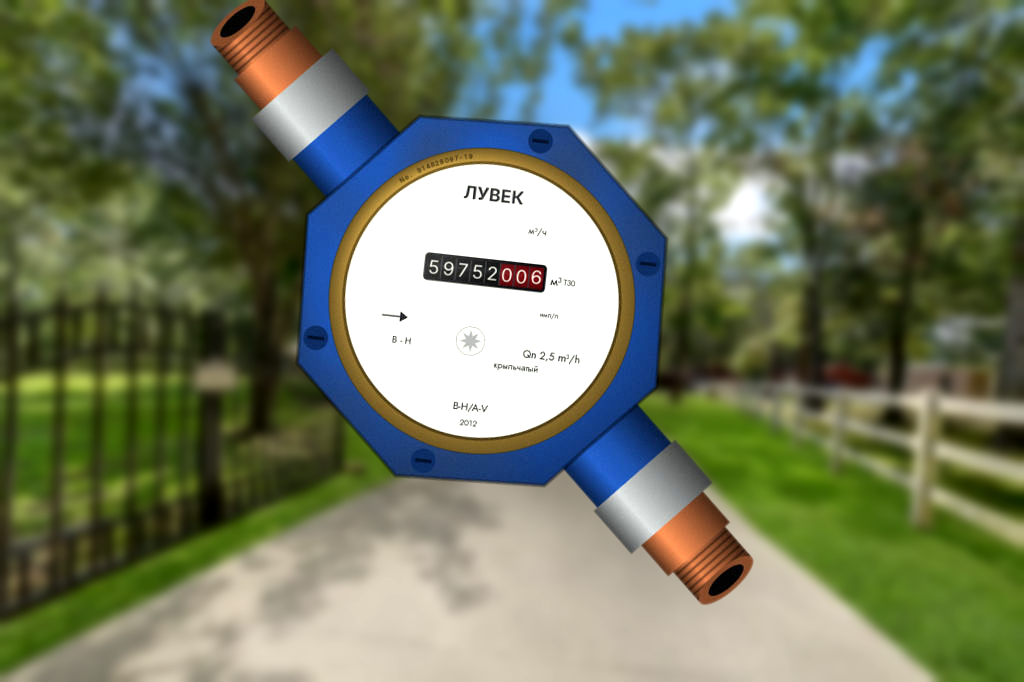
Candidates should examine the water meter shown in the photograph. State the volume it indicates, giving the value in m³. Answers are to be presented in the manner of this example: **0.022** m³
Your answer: **59752.006** m³
